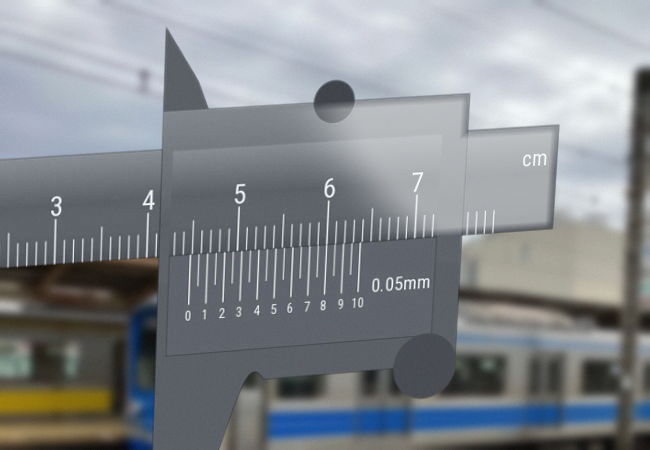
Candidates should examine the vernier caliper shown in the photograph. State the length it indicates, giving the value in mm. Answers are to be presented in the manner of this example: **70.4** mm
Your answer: **44.8** mm
